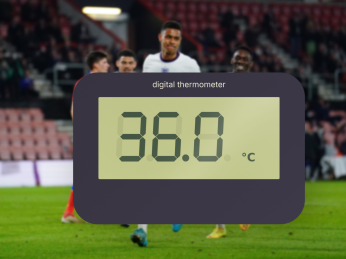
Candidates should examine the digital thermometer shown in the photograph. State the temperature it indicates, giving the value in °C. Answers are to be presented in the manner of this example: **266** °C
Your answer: **36.0** °C
